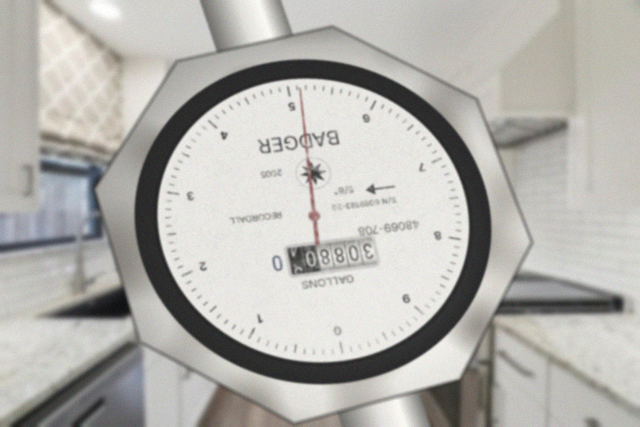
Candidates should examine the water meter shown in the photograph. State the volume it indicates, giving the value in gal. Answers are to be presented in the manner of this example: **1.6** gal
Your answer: **3088035.1** gal
